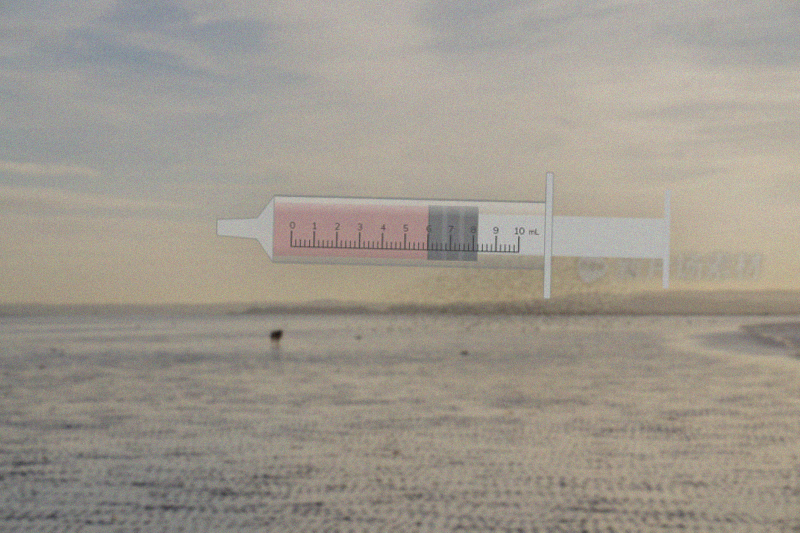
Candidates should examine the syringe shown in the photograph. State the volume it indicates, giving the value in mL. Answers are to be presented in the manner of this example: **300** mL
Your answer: **6** mL
